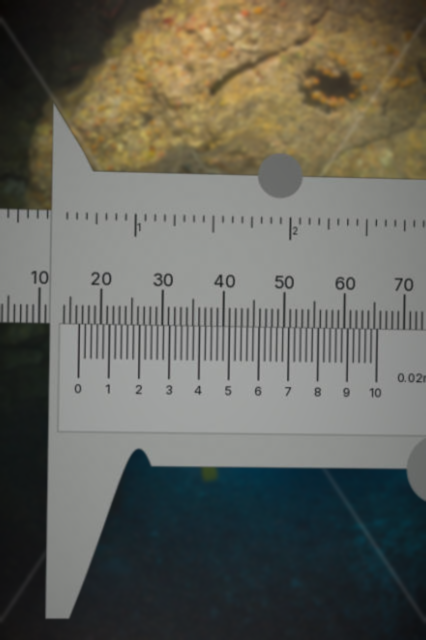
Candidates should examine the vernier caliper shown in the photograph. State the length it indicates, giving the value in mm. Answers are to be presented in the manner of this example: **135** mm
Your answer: **16.5** mm
